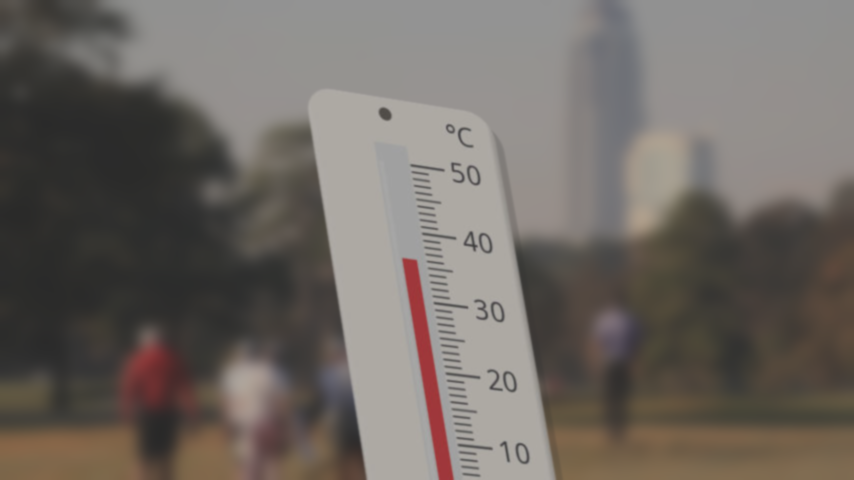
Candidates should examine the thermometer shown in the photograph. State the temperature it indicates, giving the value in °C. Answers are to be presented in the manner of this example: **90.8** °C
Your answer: **36** °C
